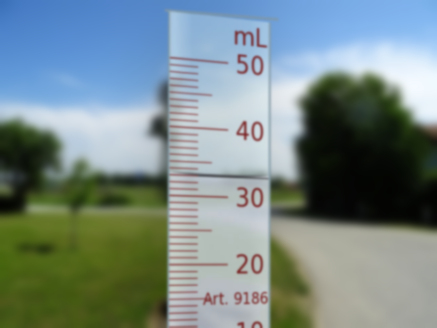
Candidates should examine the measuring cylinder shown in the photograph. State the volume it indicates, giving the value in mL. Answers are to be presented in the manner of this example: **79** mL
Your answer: **33** mL
